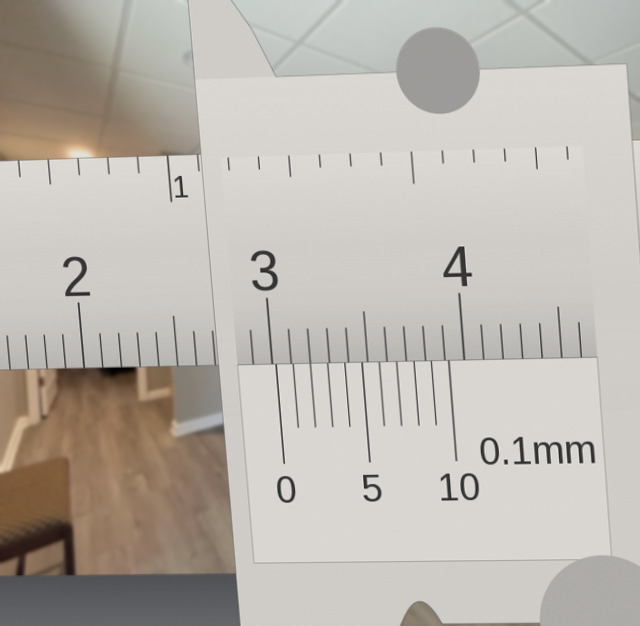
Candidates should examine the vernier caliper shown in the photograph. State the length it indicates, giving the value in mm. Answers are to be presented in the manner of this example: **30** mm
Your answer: **30.2** mm
